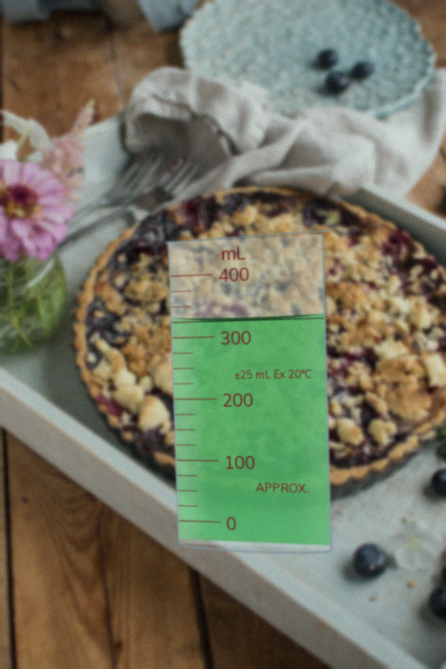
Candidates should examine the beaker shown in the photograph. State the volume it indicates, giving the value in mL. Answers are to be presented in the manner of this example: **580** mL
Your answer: **325** mL
